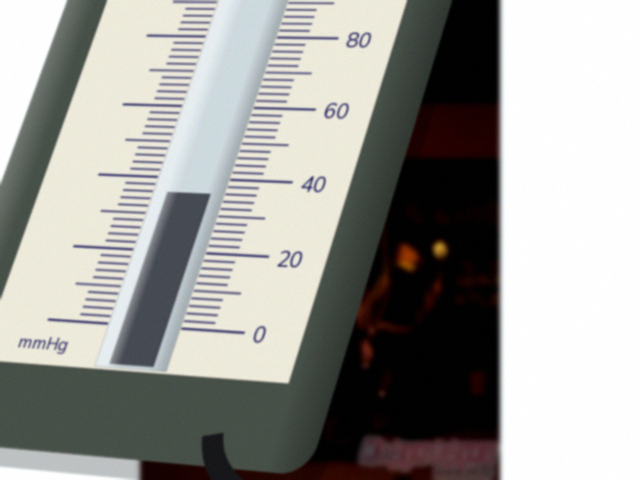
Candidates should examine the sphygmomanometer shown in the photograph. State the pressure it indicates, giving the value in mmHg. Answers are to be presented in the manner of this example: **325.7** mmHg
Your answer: **36** mmHg
